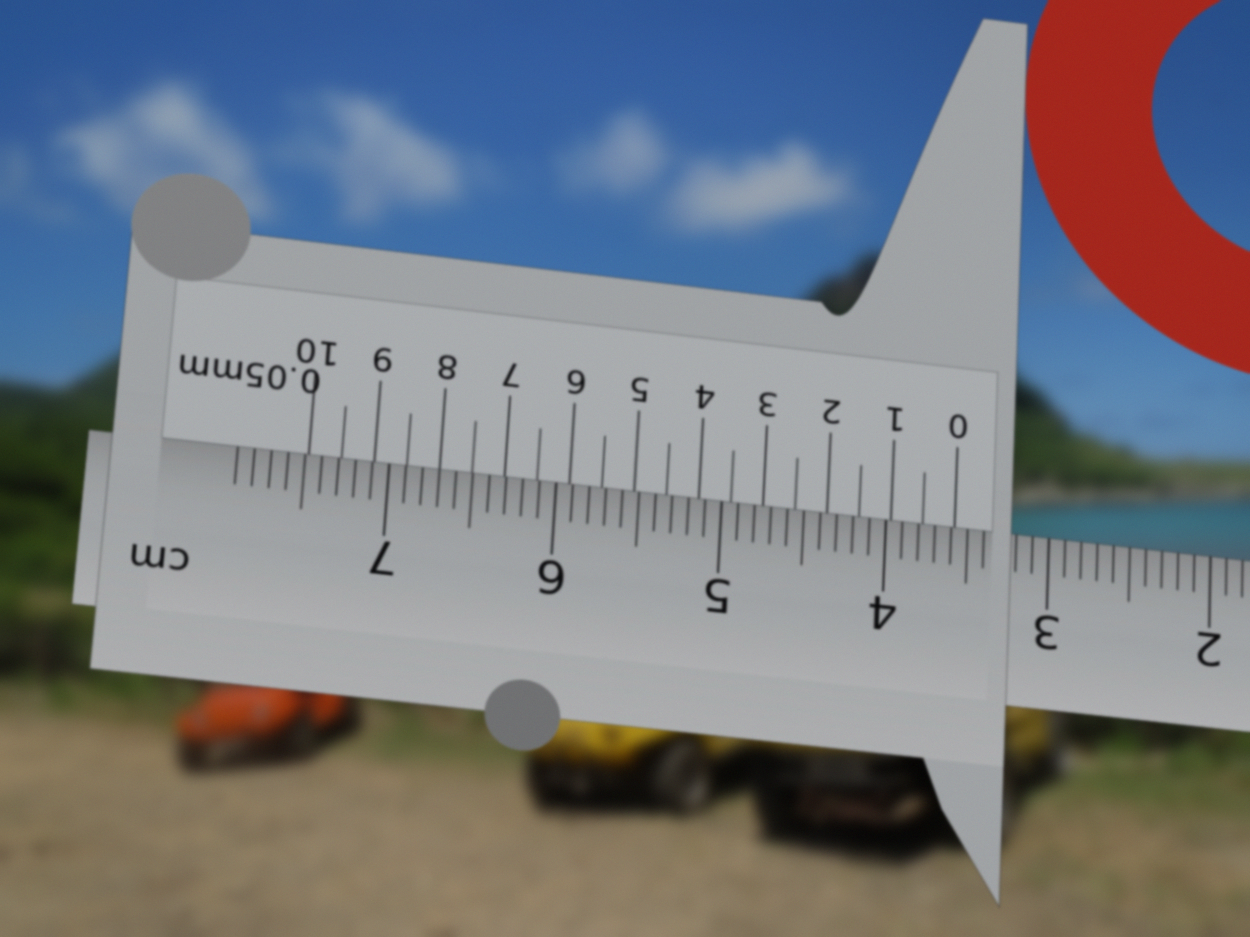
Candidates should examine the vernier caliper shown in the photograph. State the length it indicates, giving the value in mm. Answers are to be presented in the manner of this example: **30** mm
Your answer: **35.8** mm
